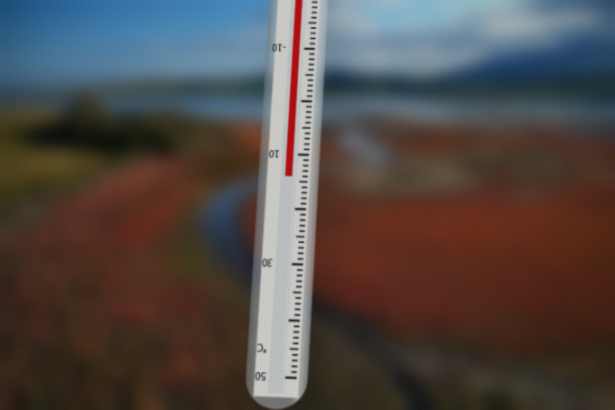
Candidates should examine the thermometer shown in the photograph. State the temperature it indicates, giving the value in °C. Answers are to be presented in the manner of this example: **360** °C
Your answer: **14** °C
